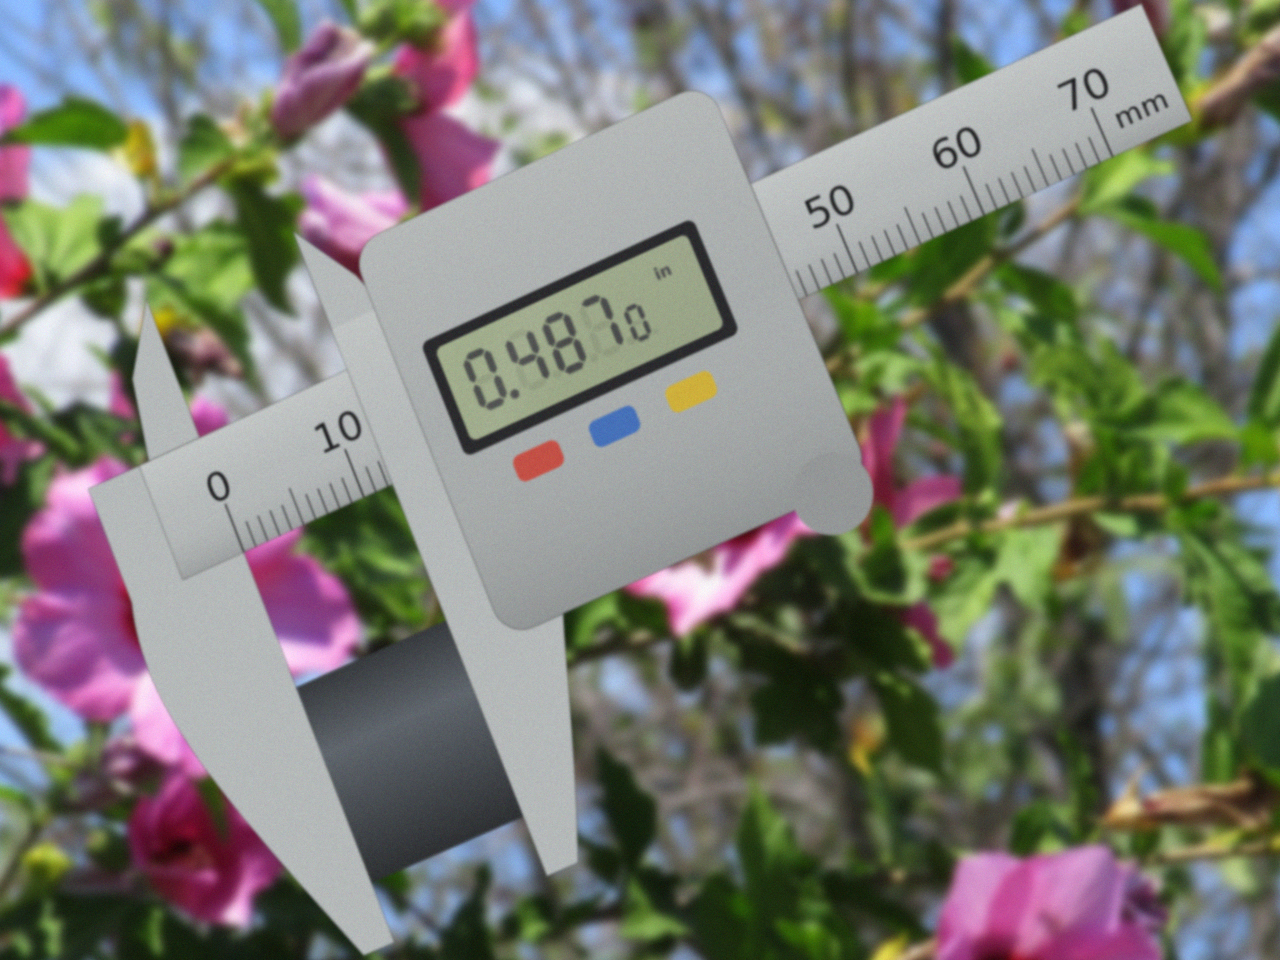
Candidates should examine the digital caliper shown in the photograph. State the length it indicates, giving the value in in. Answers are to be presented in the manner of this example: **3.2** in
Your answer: **0.4870** in
